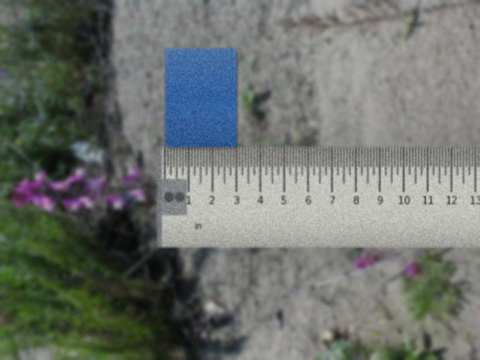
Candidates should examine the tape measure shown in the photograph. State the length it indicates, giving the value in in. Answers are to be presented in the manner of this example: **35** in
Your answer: **3** in
